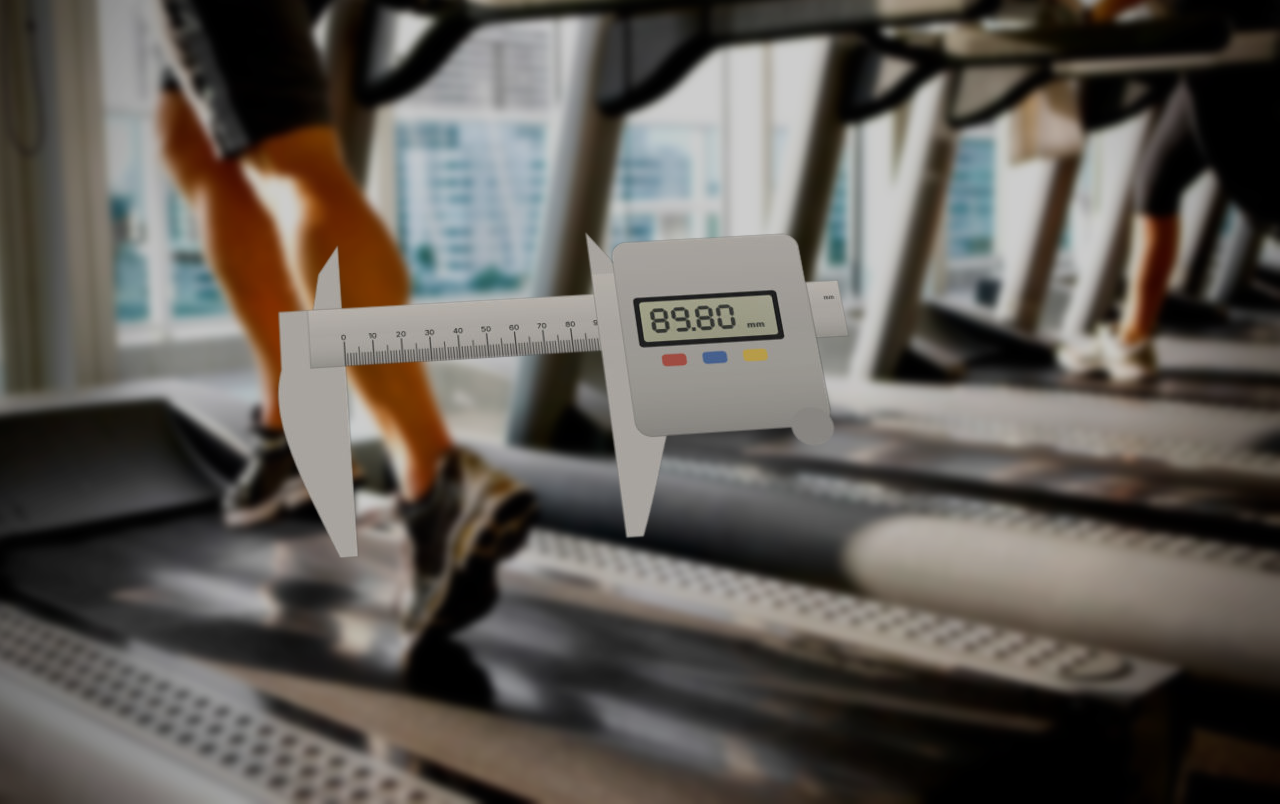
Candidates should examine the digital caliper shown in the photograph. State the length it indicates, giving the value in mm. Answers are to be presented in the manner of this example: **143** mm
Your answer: **89.80** mm
